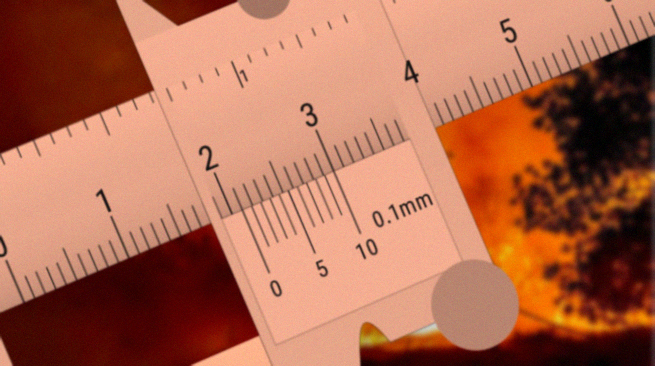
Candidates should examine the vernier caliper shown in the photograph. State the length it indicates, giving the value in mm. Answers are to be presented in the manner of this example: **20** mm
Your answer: **21.0** mm
